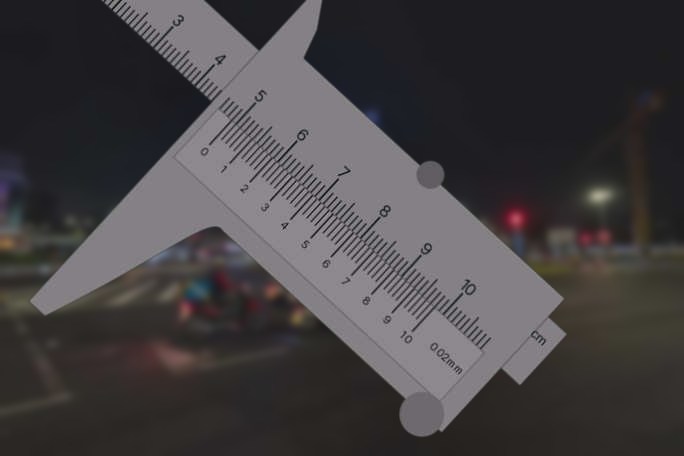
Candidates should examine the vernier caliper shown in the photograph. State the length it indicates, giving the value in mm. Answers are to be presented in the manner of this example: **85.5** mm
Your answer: **49.0** mm
